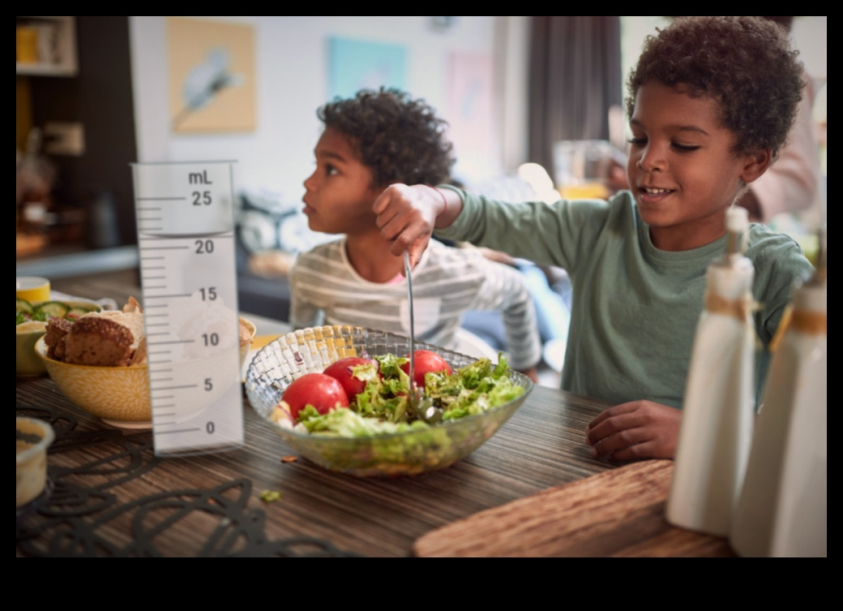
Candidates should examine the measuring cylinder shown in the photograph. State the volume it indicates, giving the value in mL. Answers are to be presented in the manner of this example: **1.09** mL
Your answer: **21** mL
